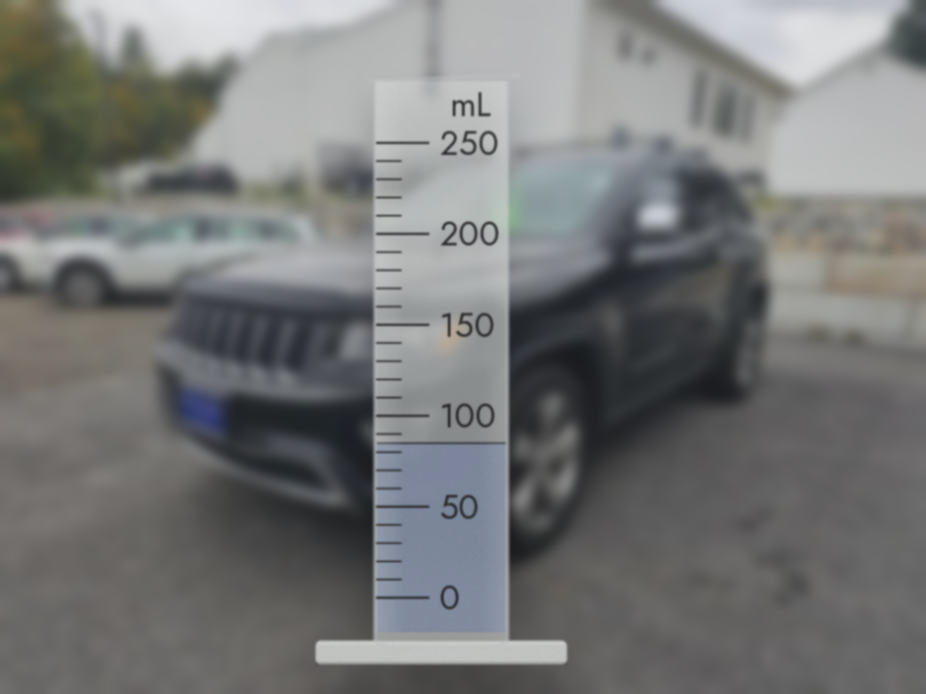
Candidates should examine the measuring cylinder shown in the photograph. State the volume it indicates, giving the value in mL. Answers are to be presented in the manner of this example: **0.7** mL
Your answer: **85** mL
